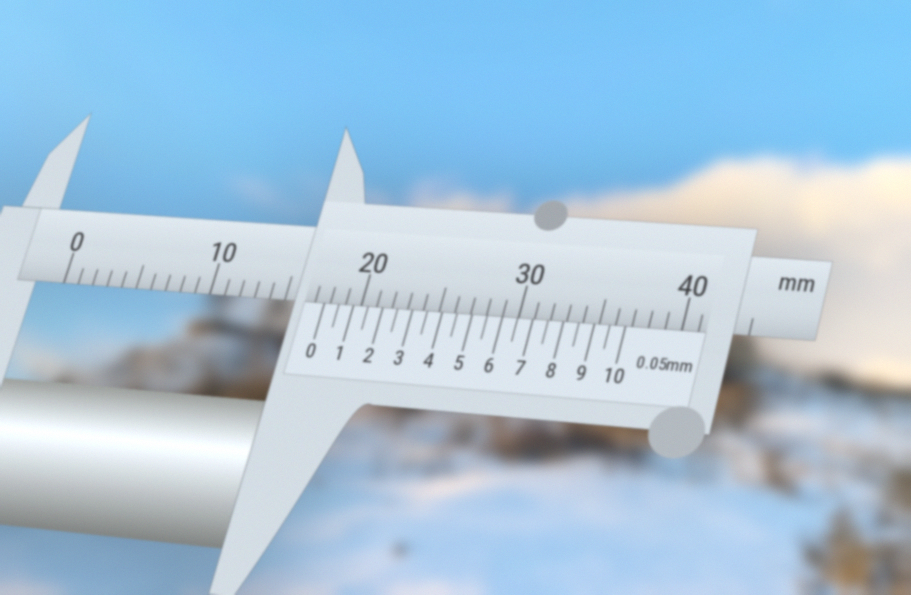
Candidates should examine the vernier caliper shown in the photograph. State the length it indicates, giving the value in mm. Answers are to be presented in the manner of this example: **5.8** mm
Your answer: **17.6** mm
